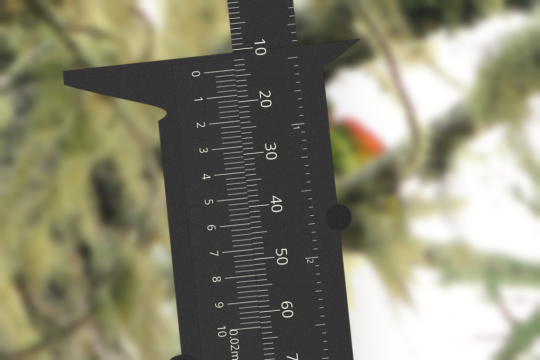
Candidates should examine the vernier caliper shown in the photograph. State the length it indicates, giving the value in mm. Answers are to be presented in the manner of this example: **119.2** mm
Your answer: **13.8** mm
